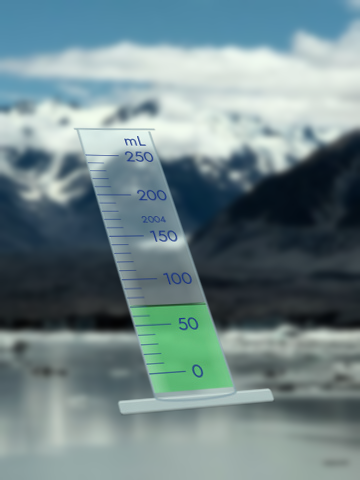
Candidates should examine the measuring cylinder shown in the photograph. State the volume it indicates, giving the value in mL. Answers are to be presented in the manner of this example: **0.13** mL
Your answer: **70** mL
